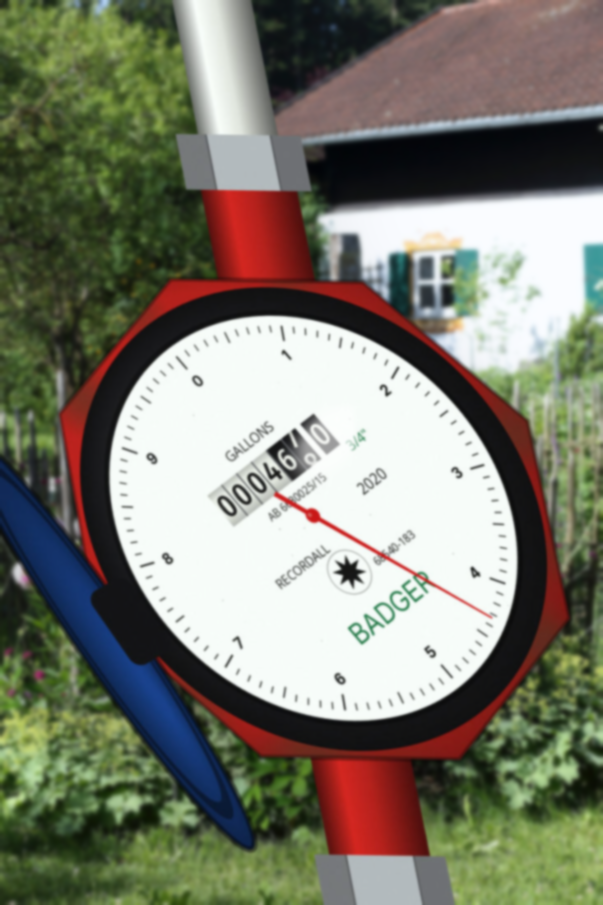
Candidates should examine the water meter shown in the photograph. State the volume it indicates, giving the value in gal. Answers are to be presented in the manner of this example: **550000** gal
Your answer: **4674.3** gal
